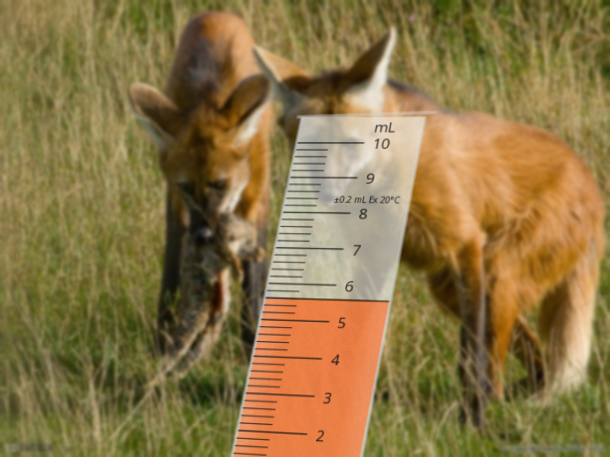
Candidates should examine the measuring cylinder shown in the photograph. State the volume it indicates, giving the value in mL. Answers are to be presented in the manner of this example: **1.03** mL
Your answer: **5.6** mL
